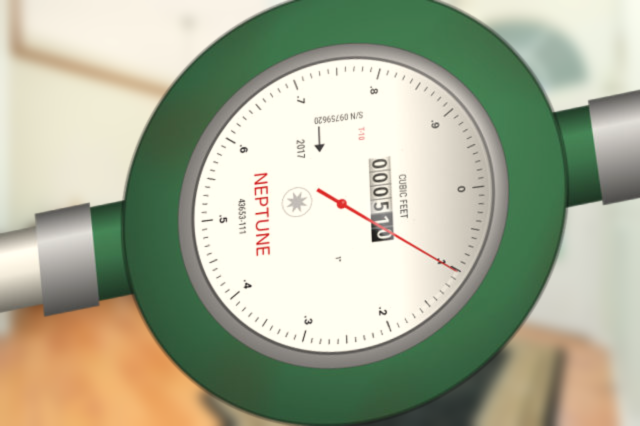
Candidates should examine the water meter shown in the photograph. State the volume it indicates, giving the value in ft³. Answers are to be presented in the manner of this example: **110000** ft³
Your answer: **510.10** ft³
